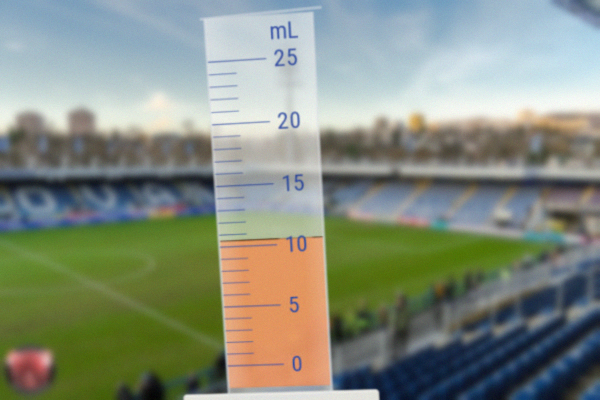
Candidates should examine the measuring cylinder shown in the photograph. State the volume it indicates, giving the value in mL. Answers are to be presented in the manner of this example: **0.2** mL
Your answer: **10.5** mL
